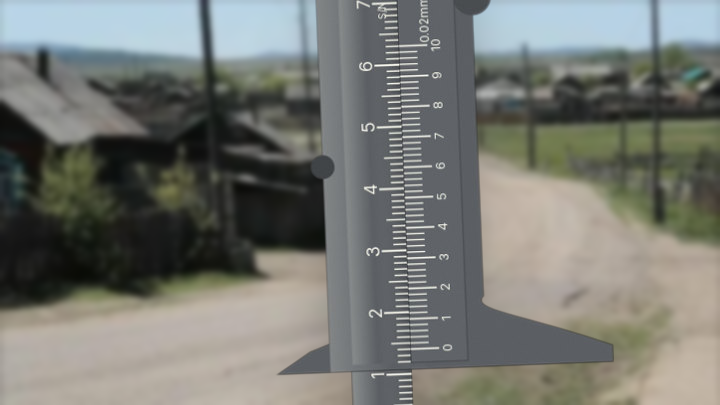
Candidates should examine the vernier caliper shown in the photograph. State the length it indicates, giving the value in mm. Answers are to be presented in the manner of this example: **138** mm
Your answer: **14.0** mm
